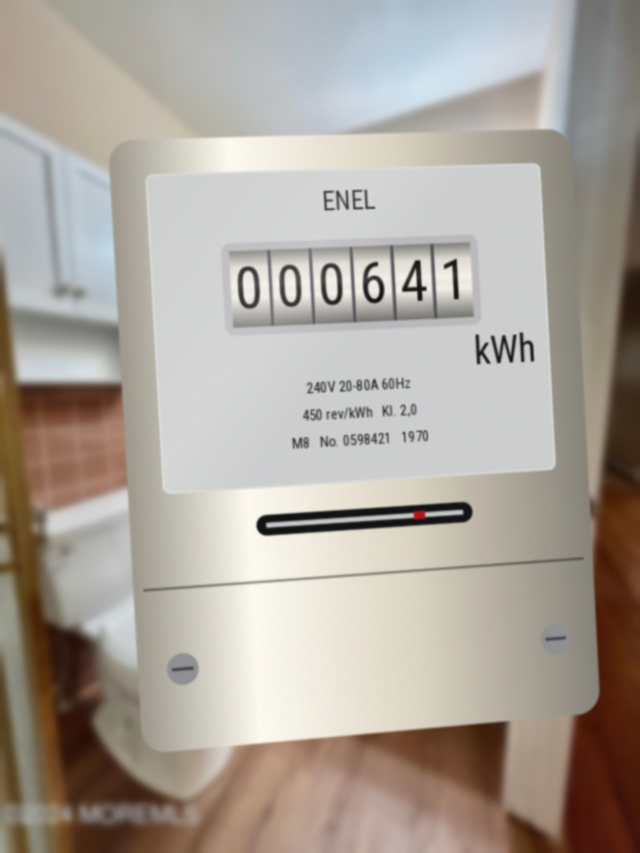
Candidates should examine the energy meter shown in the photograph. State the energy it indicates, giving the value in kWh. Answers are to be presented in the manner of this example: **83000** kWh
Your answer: **641** kWh
